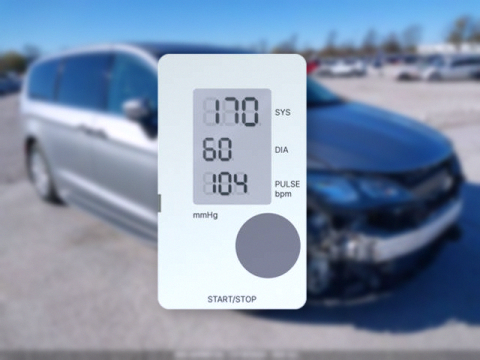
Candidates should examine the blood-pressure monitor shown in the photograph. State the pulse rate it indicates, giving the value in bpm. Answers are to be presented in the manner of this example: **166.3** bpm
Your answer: **104** bpm
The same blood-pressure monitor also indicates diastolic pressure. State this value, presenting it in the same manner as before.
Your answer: **60** mmHg
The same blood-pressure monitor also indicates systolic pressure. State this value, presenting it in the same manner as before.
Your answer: **170** mmHg
